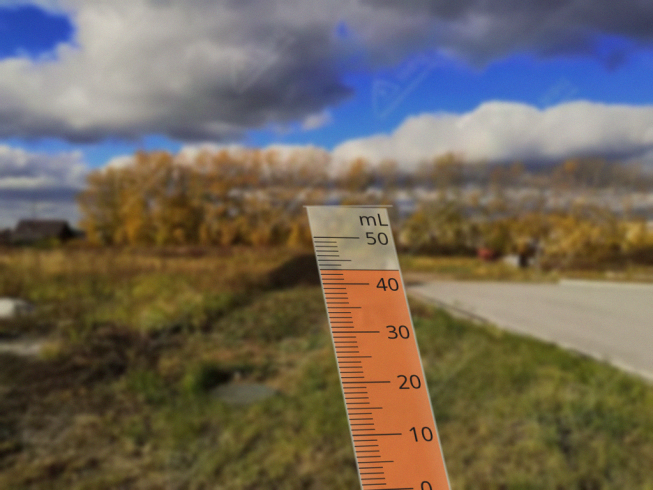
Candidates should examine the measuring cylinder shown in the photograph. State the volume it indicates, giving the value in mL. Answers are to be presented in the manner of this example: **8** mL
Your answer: **43** mL
